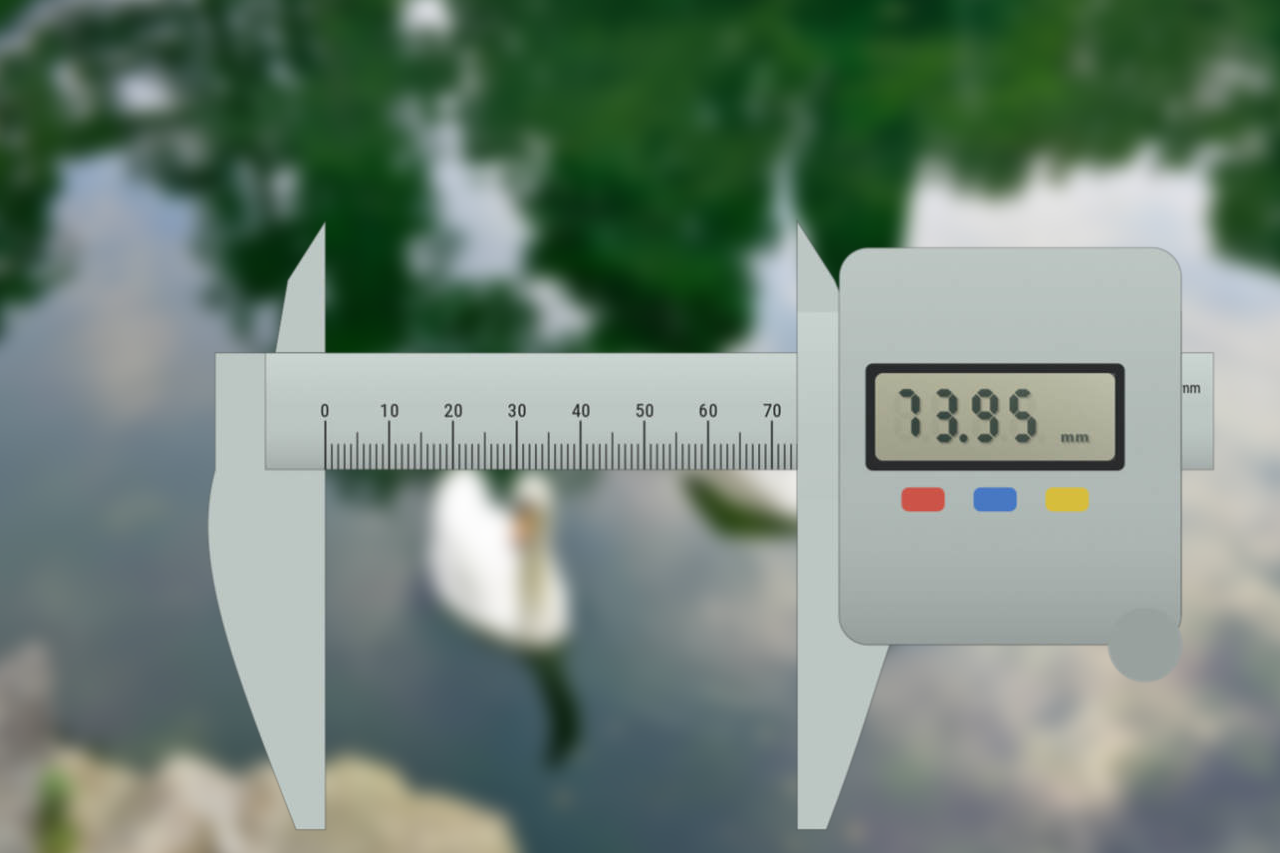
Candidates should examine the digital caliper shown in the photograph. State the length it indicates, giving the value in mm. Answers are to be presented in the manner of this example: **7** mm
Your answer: **73.95** mm
